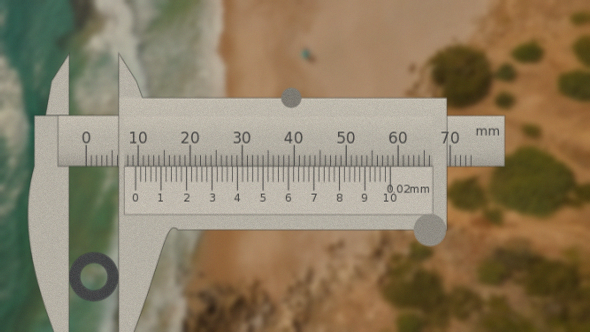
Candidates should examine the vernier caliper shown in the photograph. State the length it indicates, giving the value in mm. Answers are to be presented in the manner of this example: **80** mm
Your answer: **9.5** mm
